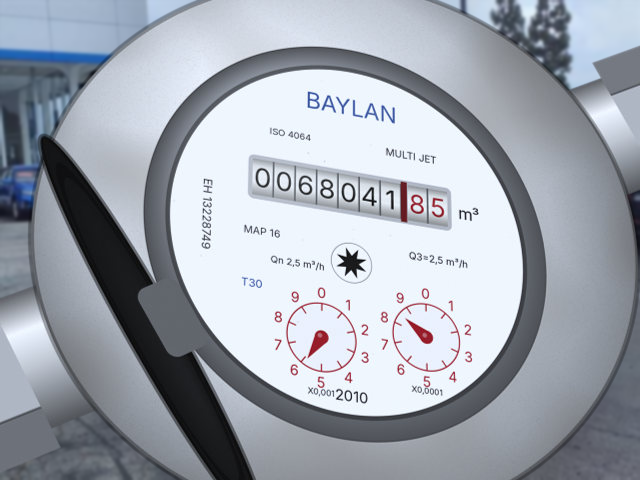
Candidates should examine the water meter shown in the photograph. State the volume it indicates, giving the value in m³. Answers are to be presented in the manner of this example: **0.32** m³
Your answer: **68041.8558** m³
